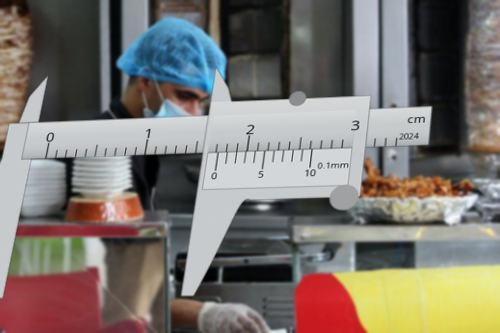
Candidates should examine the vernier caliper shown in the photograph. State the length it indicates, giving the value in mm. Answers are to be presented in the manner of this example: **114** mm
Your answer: **17.2** mm
